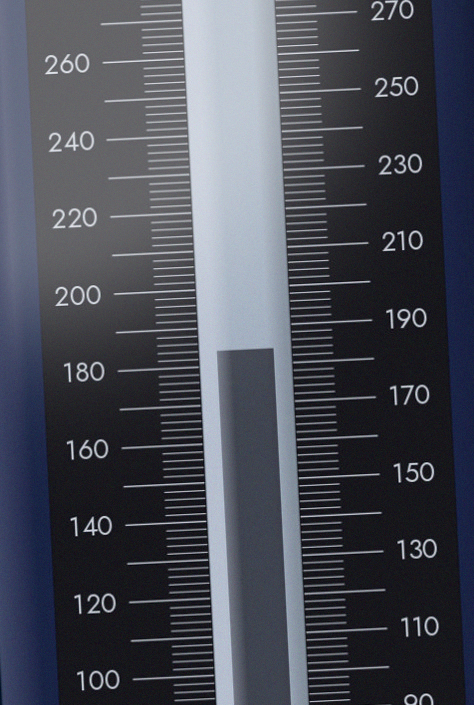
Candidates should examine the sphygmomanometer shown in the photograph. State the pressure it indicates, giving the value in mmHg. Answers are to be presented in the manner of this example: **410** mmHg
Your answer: **184** mmHg
